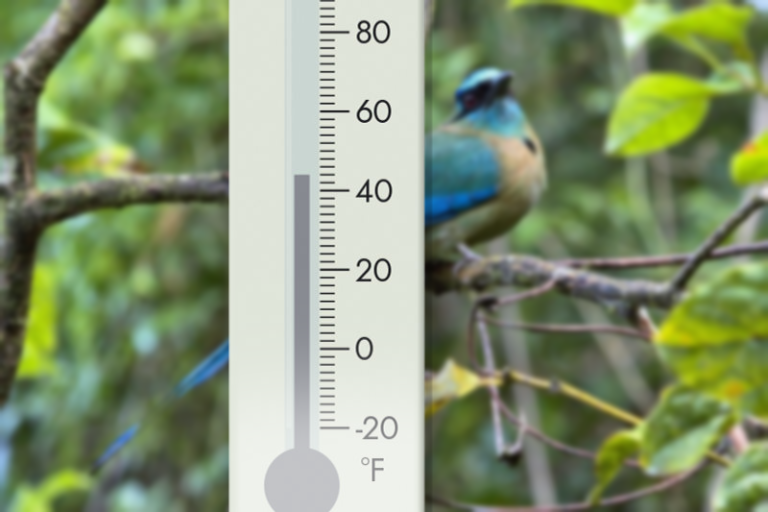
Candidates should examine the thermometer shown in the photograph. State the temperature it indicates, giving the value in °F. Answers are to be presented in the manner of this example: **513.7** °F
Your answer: **44** °F
